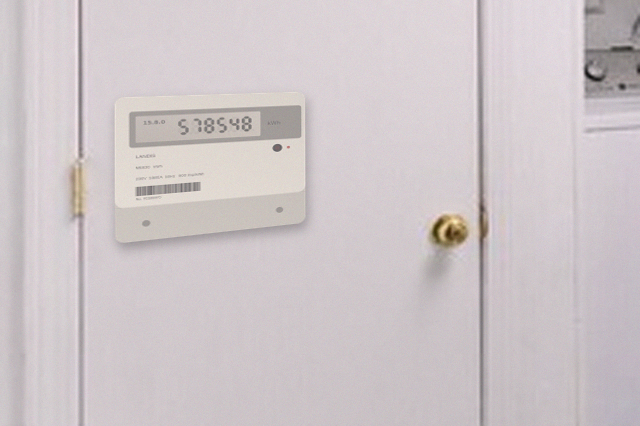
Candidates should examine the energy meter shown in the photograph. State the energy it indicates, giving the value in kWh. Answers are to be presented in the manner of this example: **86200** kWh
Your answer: **578548** kWh
